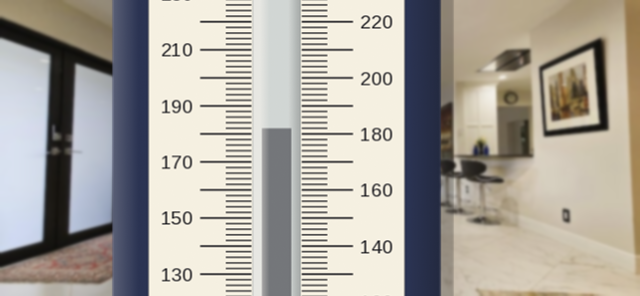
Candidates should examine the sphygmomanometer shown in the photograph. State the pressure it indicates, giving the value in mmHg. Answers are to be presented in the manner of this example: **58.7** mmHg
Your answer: **182** mmHg
